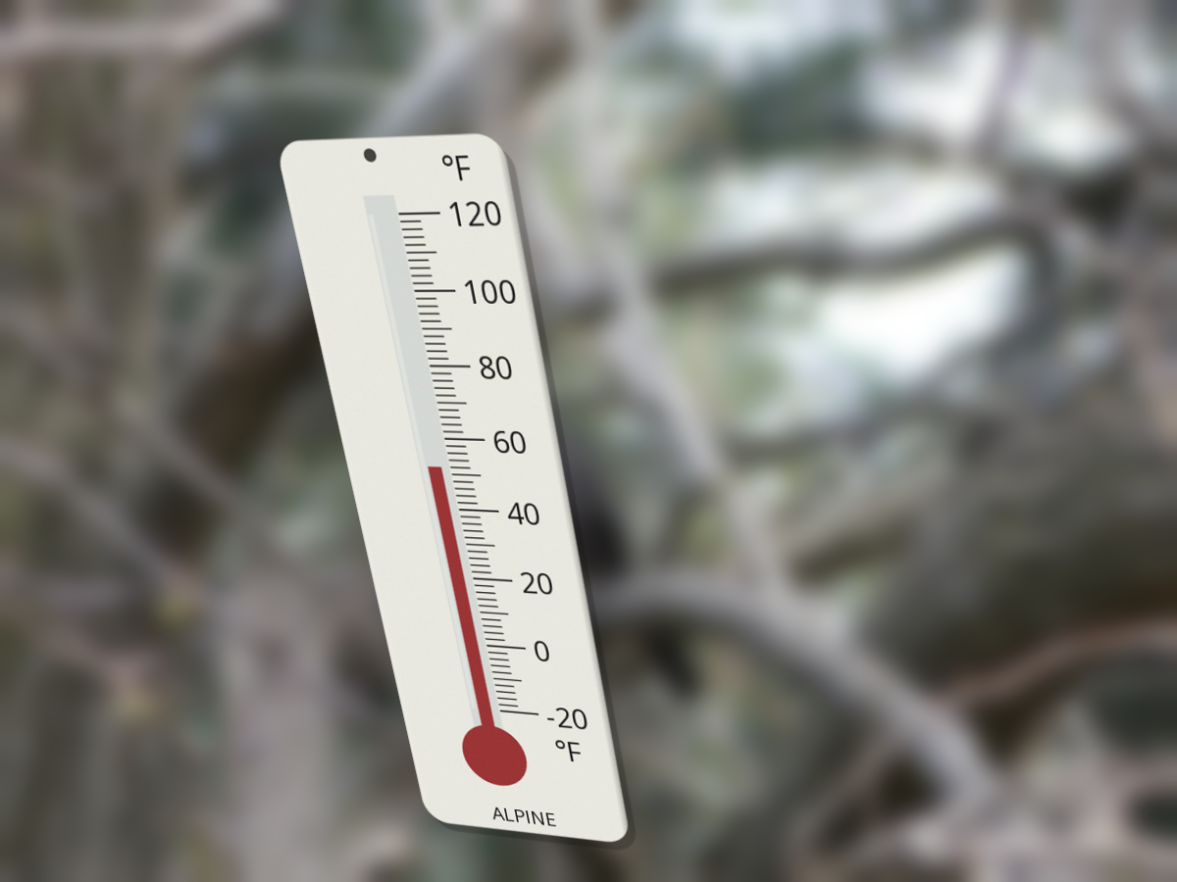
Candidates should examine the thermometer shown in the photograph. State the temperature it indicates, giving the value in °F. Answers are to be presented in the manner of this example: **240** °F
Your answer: **52** °F
